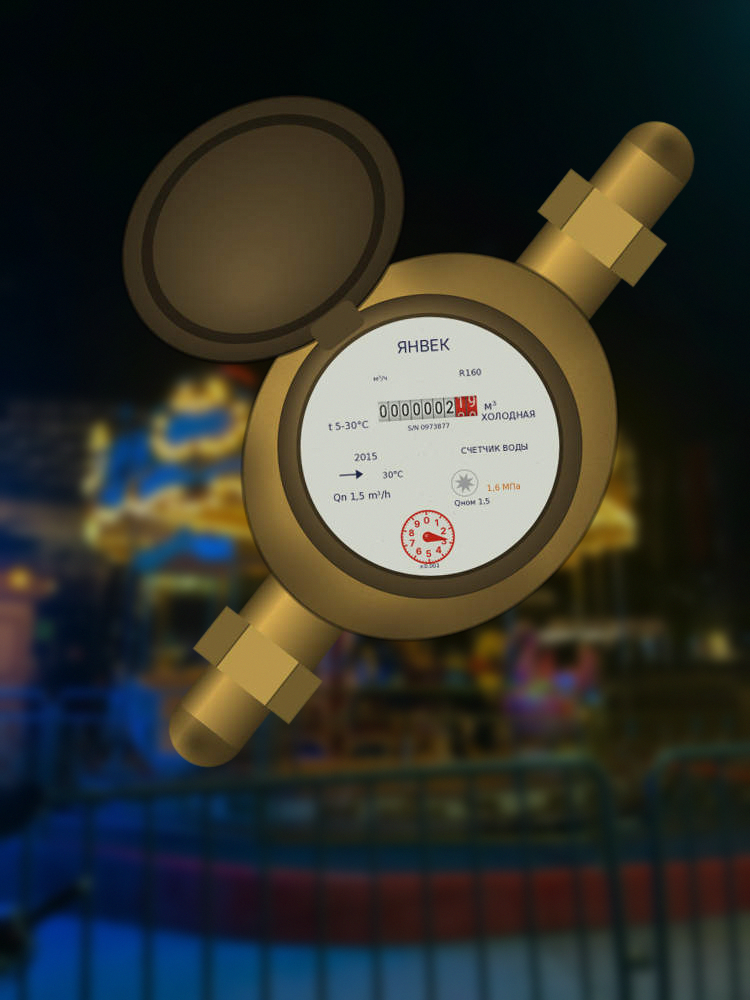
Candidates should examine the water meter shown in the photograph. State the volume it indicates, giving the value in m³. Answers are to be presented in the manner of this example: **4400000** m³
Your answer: **2.192** m³
